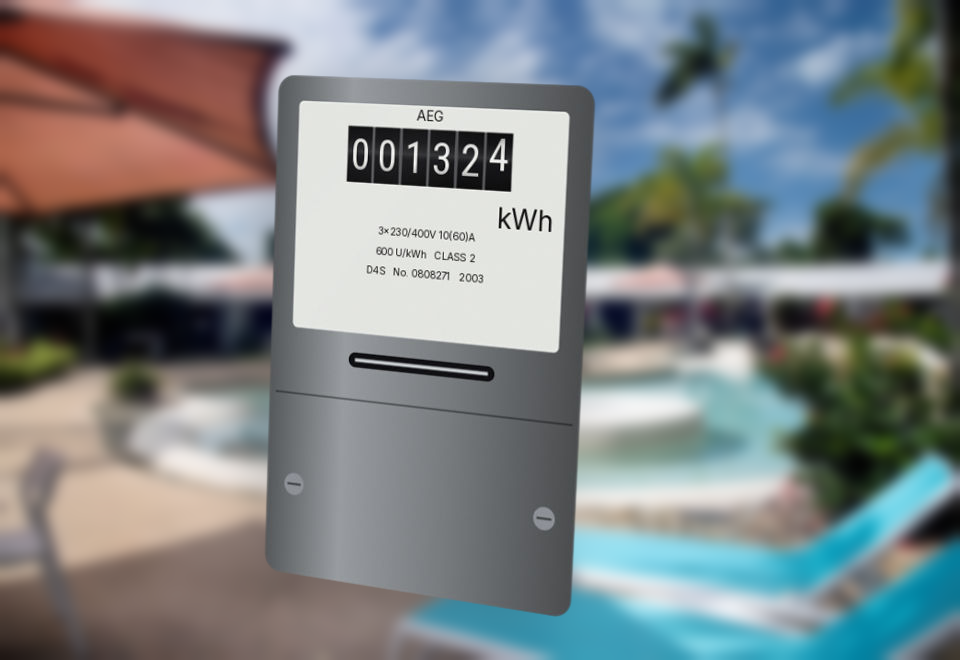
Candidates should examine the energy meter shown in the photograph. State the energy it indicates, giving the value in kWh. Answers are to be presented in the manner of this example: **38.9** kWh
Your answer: **1324** kWh
